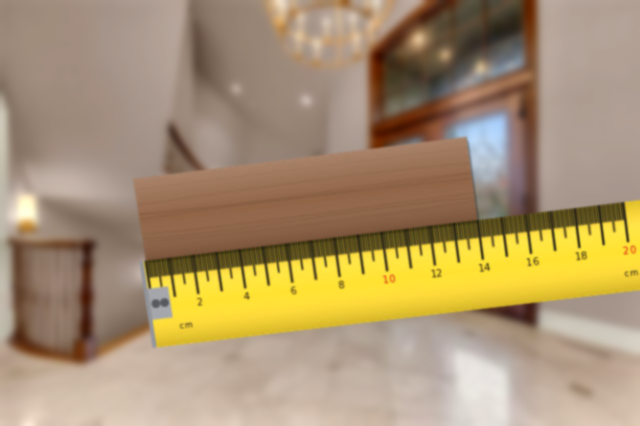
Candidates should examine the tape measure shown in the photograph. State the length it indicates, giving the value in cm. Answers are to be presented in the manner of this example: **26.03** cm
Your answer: **14** cm
